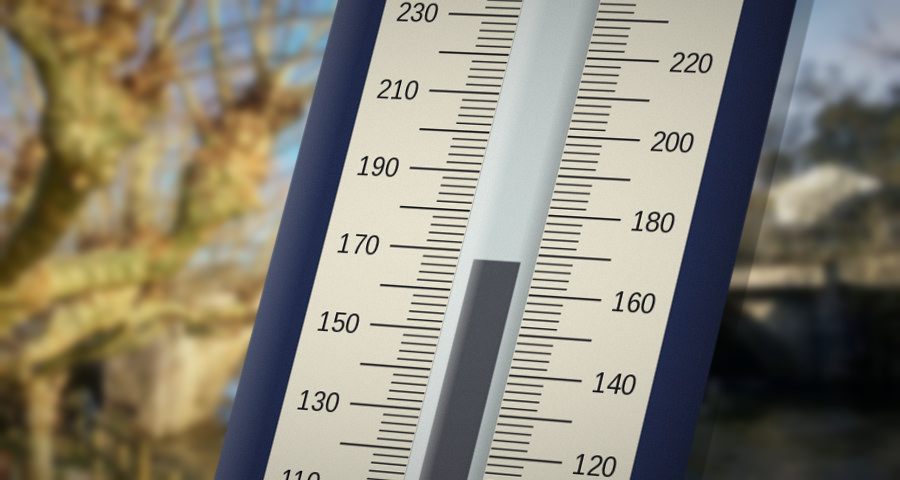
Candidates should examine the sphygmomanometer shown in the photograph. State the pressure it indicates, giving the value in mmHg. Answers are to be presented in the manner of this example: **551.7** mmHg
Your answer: **168** mmHg
